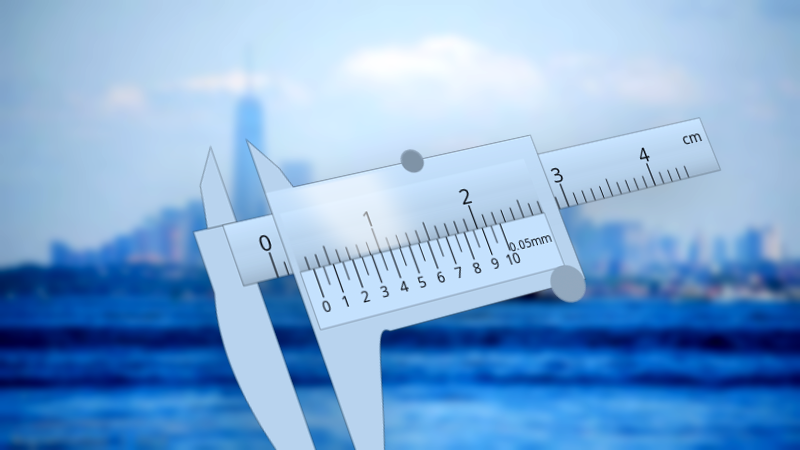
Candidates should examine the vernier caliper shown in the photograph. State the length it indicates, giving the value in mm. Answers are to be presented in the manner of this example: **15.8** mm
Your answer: **3.4** mm
